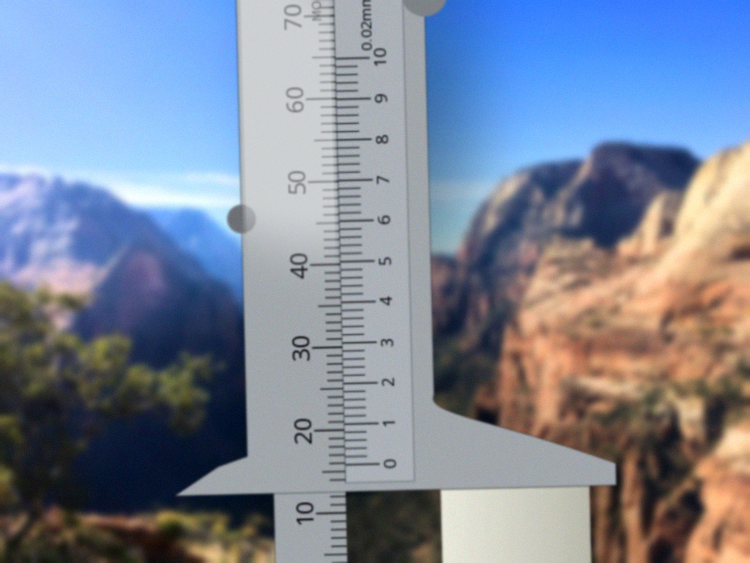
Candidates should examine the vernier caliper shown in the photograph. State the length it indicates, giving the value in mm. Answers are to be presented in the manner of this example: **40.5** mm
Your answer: **15.8** mm
